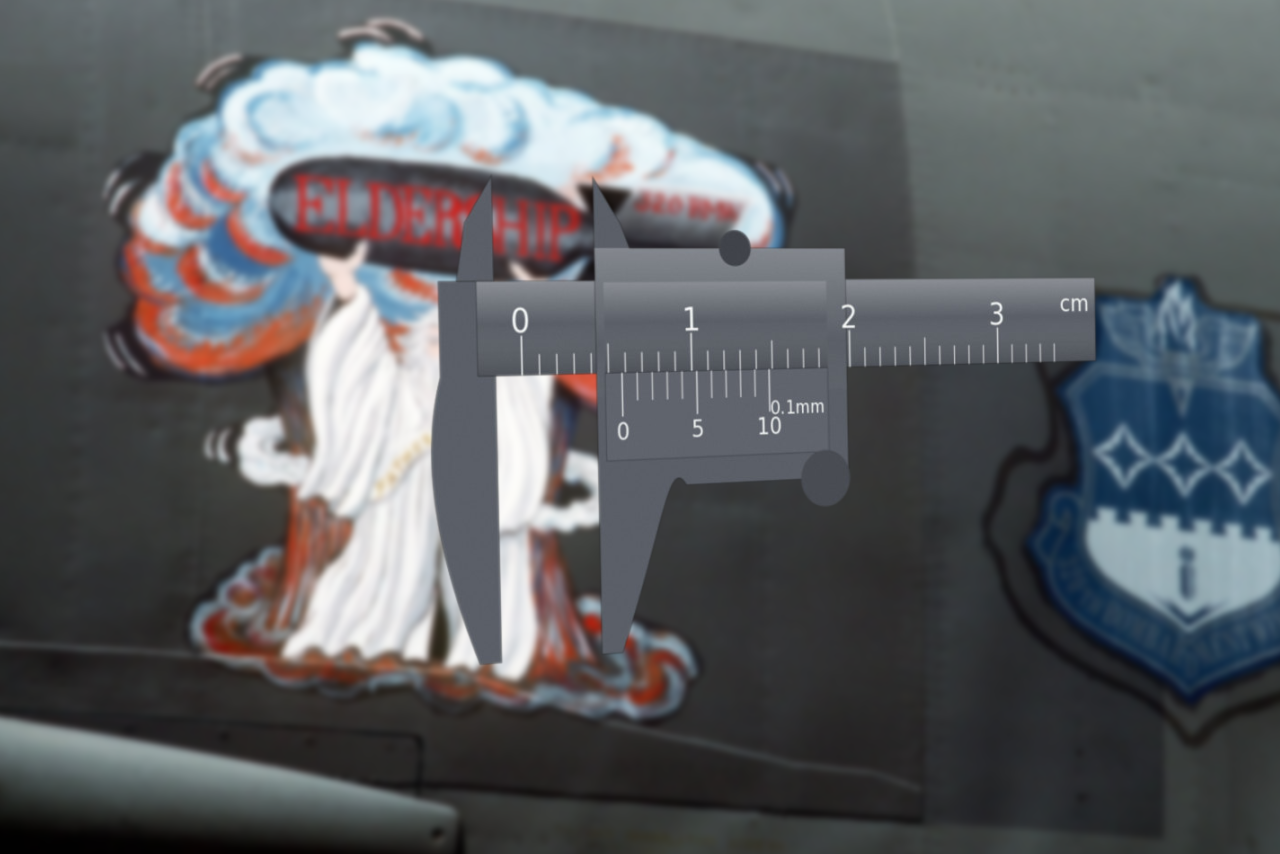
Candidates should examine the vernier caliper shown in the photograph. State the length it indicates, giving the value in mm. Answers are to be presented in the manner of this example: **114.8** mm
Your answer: **5.8** mm
